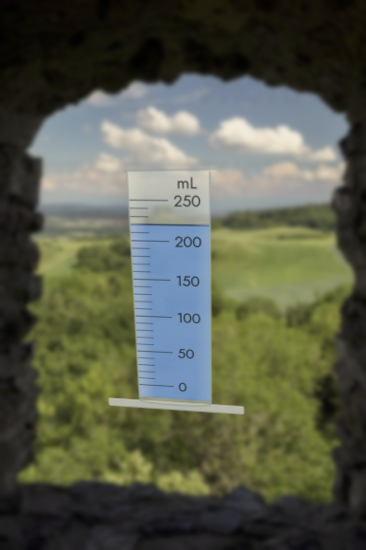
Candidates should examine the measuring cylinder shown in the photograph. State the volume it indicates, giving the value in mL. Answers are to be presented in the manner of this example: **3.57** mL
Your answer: **220** mL
